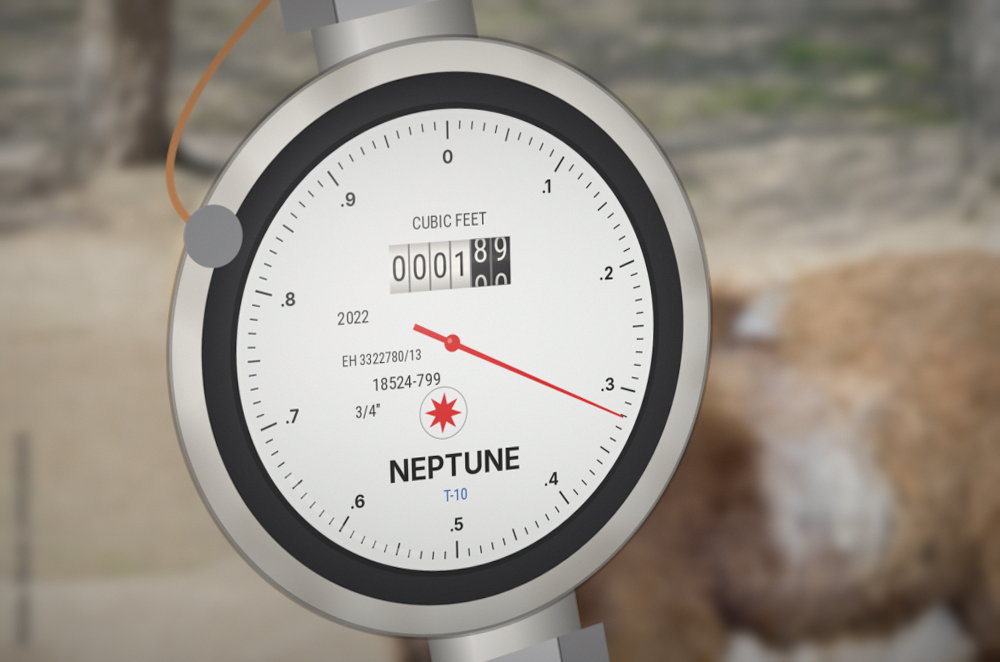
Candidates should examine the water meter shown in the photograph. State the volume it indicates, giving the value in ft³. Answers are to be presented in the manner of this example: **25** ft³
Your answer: **189.32** ft³
